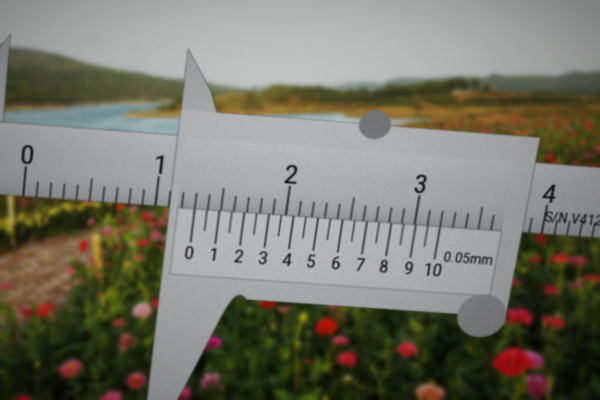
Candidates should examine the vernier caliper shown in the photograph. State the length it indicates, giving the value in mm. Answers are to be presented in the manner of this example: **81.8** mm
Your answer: **13.0** mm
